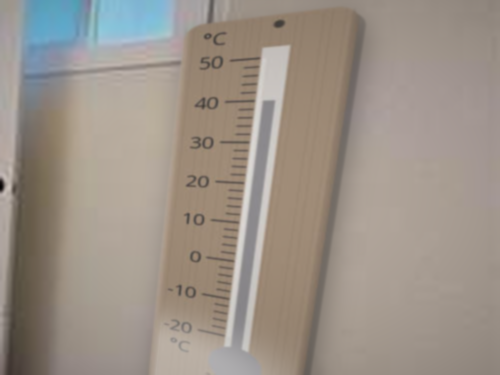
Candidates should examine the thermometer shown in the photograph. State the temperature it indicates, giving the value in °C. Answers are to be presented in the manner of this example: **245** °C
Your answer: **40** °C
